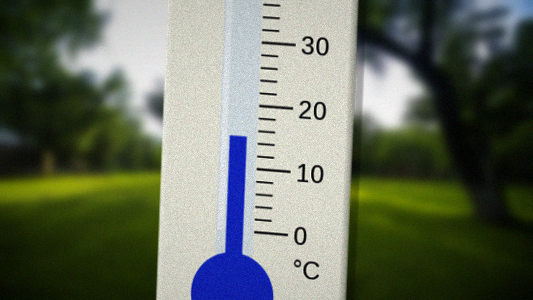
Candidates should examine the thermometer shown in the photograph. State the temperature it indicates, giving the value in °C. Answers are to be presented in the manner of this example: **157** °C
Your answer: **15** °C
